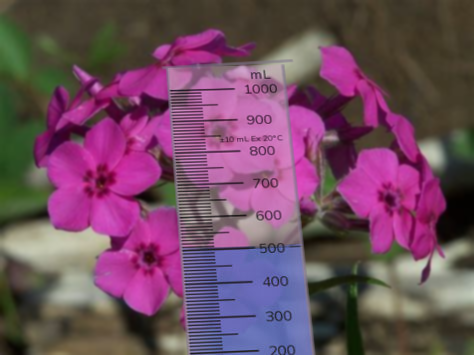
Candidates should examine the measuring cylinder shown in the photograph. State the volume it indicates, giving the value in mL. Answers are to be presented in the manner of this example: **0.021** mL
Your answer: **500** mL
